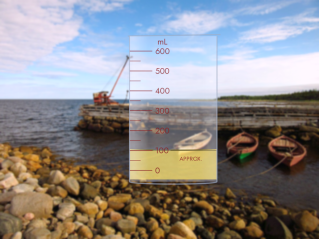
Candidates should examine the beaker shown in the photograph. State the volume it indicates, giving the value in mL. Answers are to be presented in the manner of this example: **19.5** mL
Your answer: **100** mL
